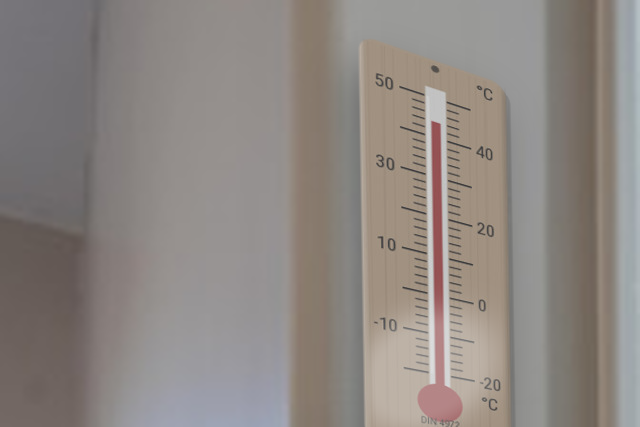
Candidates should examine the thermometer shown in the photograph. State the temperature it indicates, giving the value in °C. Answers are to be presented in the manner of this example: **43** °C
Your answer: **44** °C
